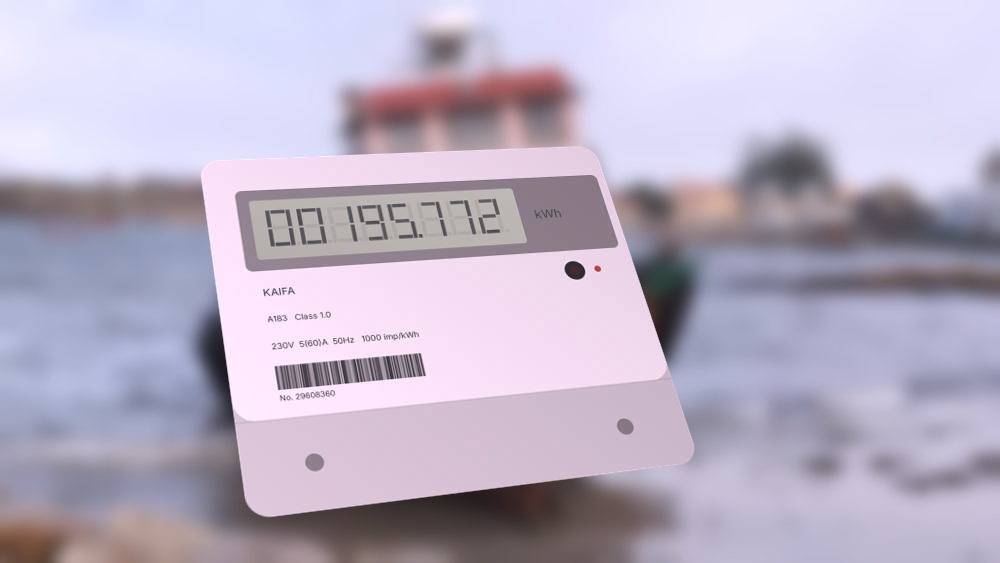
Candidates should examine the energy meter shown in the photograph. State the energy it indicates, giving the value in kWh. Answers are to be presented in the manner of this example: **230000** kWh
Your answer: **195.772** kWh
